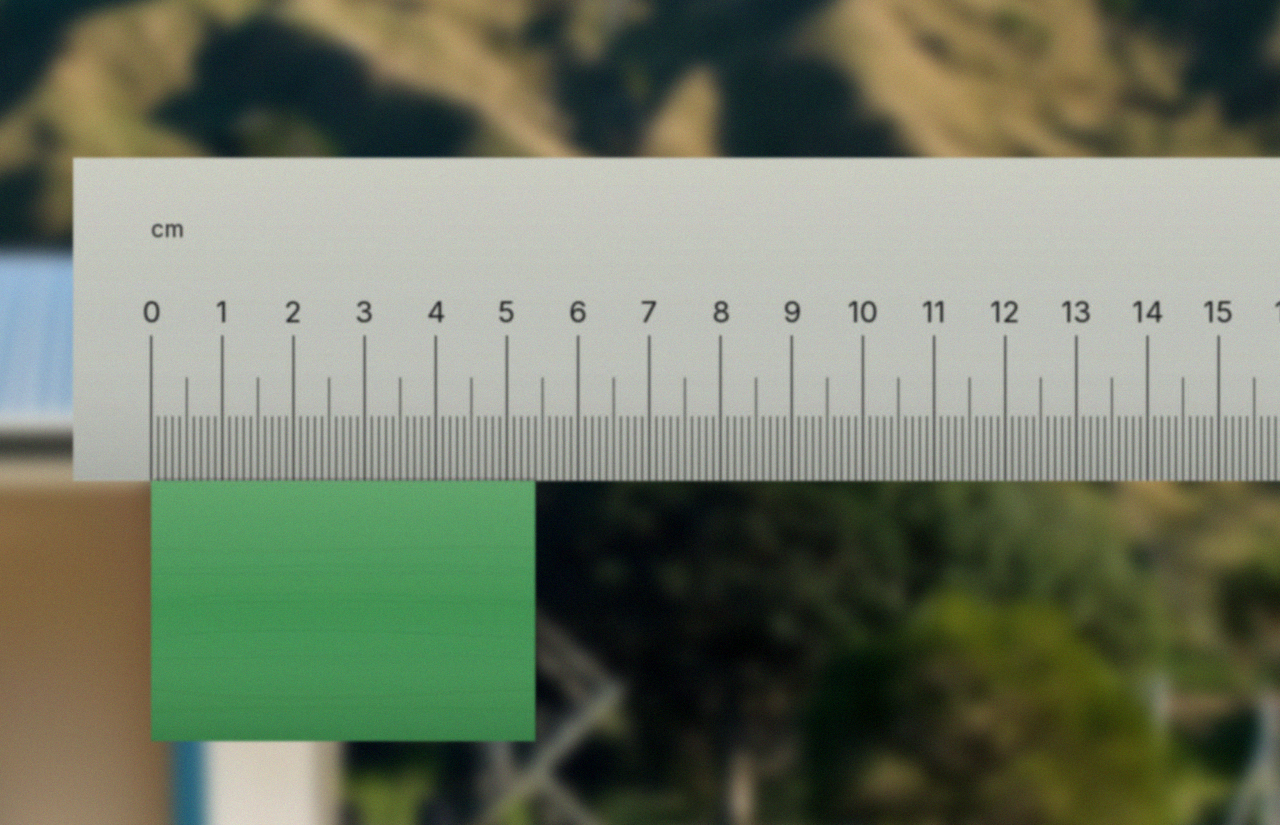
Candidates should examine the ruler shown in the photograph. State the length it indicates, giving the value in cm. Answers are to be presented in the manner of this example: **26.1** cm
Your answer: **5.4** cm
